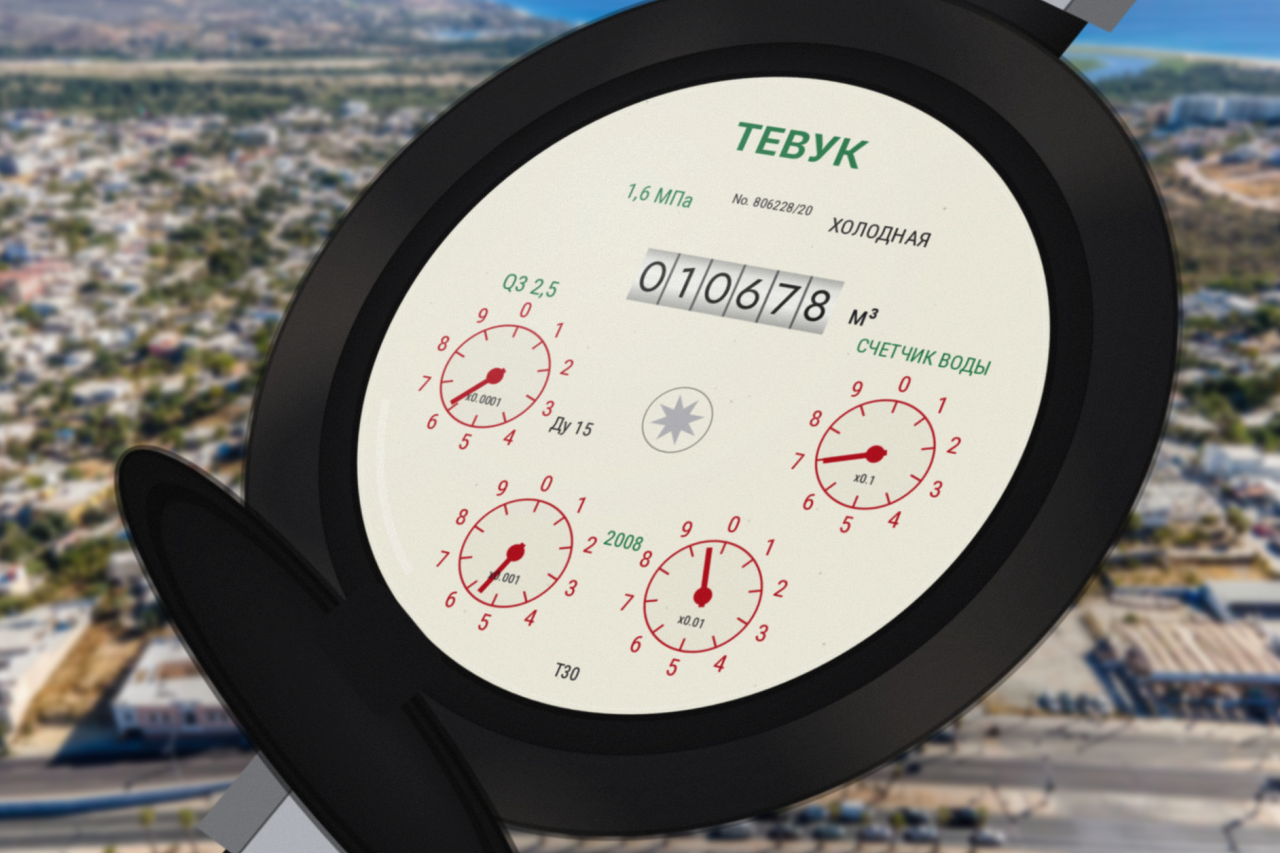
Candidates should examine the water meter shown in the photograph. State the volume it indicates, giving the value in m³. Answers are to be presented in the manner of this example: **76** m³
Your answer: **10678.6956** m³
